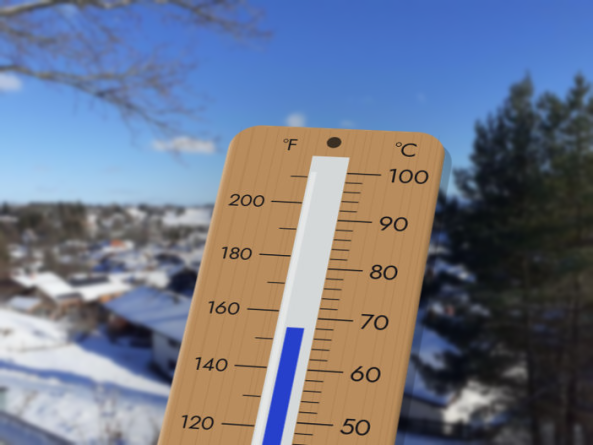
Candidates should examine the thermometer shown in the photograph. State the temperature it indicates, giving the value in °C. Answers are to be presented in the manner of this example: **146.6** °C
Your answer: **68** °C
